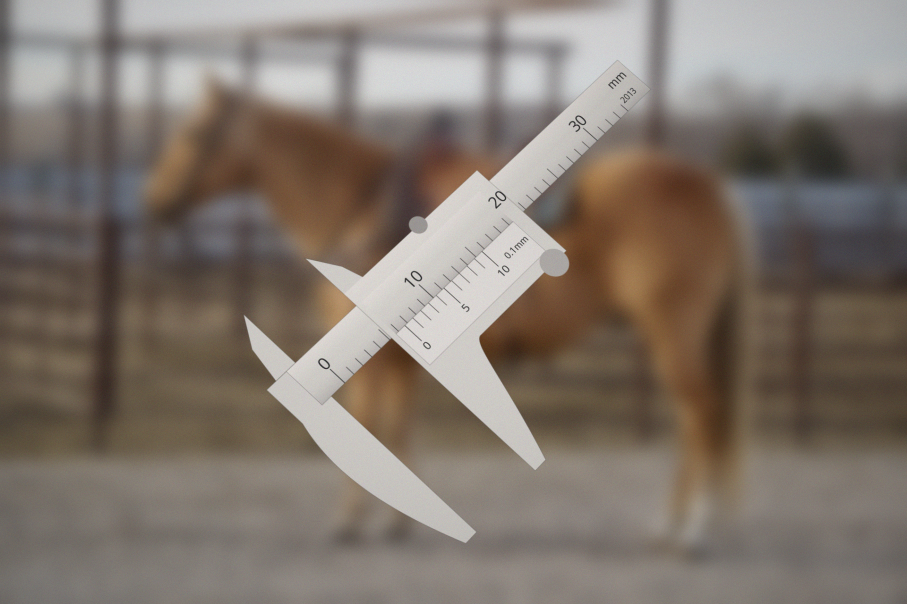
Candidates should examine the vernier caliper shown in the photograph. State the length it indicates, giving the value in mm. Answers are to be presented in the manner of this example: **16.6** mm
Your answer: **6.7** mm
